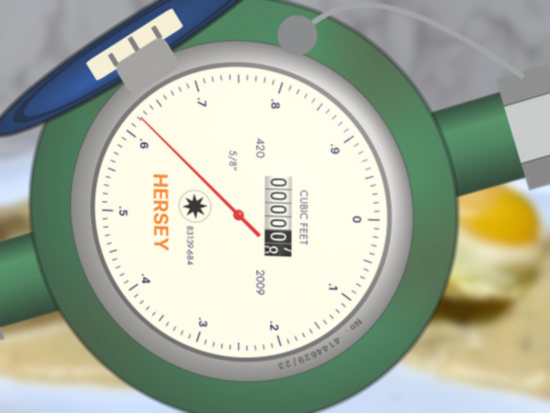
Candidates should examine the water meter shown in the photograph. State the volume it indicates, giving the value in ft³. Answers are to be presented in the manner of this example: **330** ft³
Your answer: **7.62** ft³
